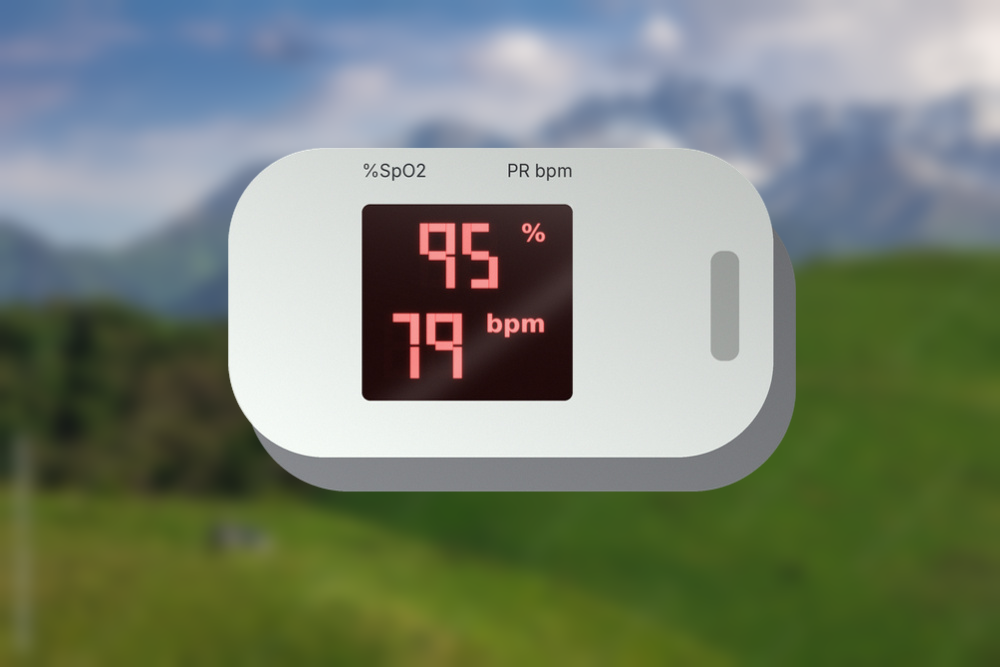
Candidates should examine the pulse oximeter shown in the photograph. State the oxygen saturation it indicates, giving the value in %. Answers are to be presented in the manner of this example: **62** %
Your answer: **95** %
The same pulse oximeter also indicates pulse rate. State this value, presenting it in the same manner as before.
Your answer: **79** bpm
